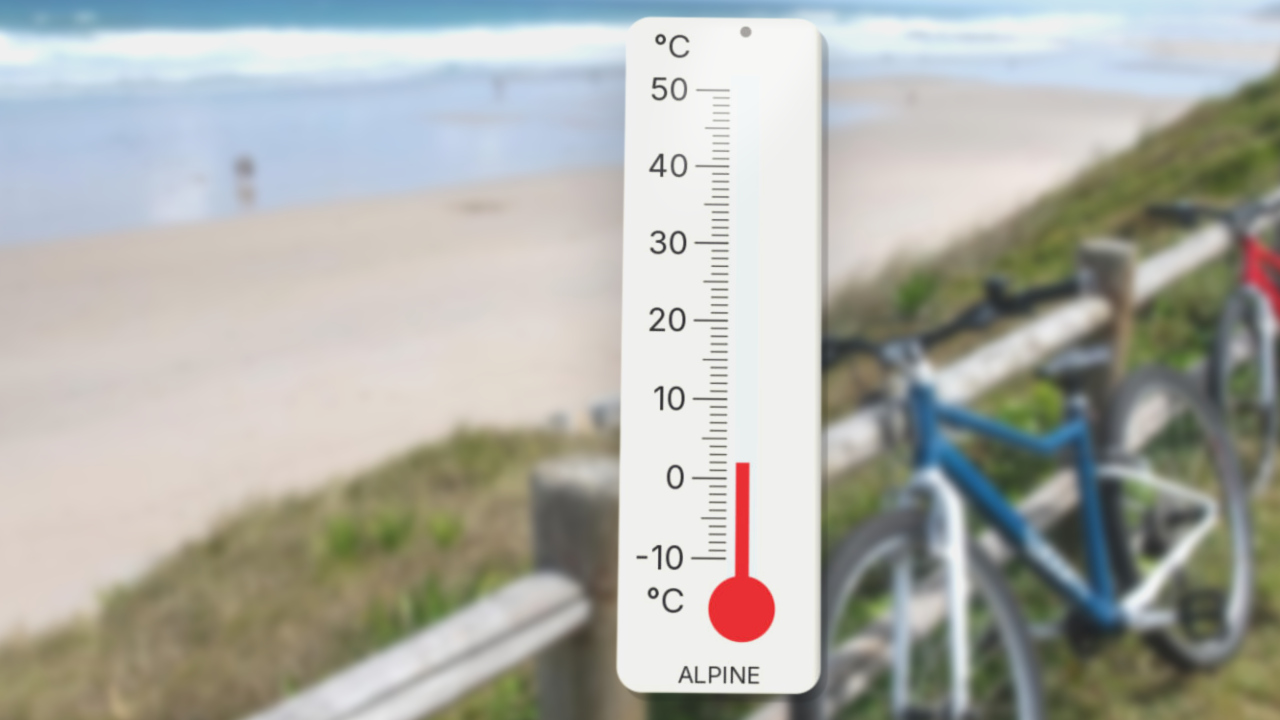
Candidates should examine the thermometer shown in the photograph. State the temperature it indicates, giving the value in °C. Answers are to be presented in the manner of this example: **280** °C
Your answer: **2** °C
